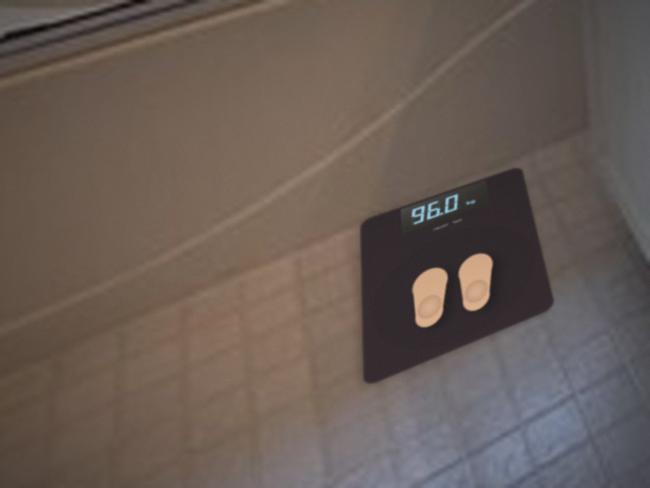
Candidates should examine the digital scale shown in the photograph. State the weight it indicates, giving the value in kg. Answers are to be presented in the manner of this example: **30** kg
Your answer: **96.0** kg
